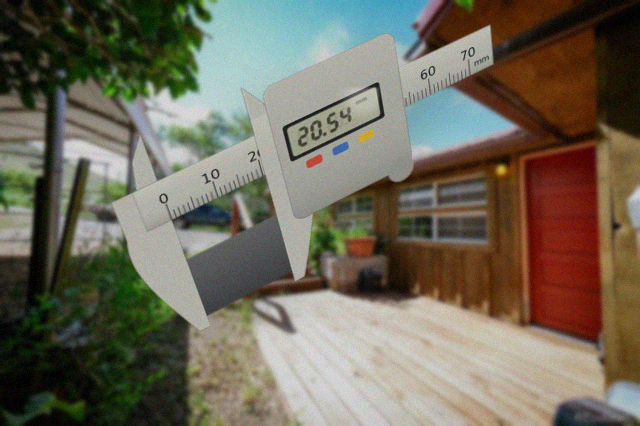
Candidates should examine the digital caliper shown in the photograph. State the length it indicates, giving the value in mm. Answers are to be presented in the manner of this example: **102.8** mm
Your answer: **20.54** mm
